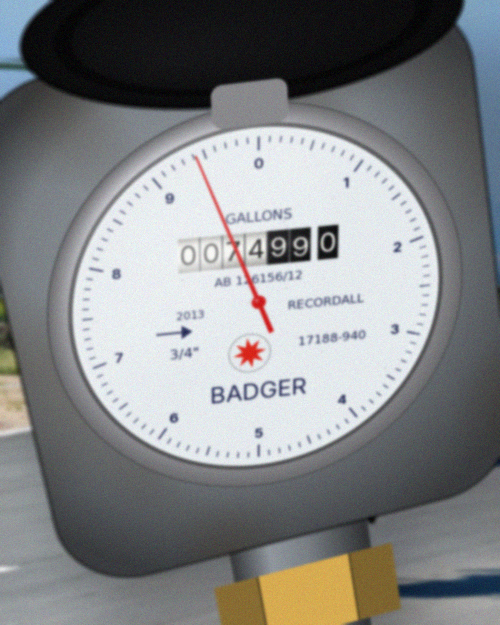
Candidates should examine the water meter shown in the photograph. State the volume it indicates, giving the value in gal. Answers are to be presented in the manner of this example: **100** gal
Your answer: **74989.4** gal
